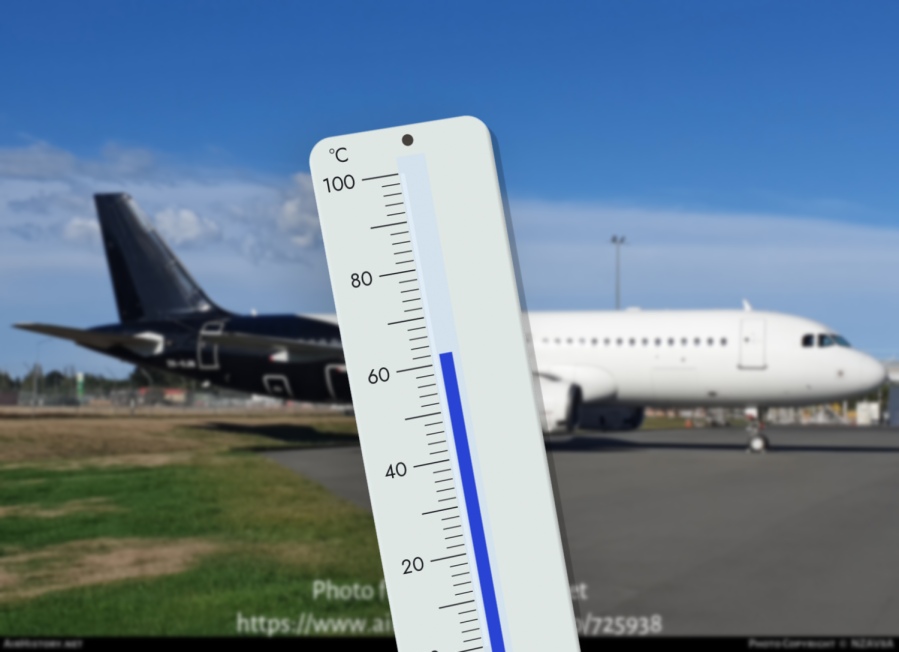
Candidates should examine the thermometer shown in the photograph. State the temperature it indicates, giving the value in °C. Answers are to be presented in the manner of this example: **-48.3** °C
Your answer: **62** °C
